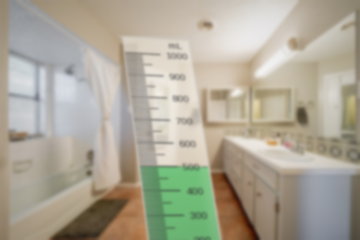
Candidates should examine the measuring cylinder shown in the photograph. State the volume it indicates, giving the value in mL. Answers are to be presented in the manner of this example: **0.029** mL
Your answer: **500** mL
